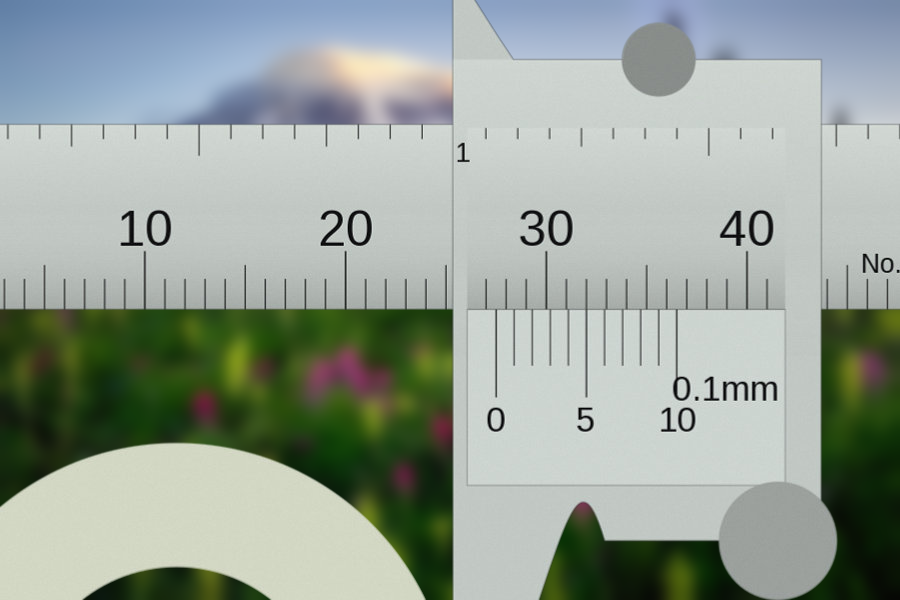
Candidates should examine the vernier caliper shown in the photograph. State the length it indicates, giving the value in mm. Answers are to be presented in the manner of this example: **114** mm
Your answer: **27.5** mm
